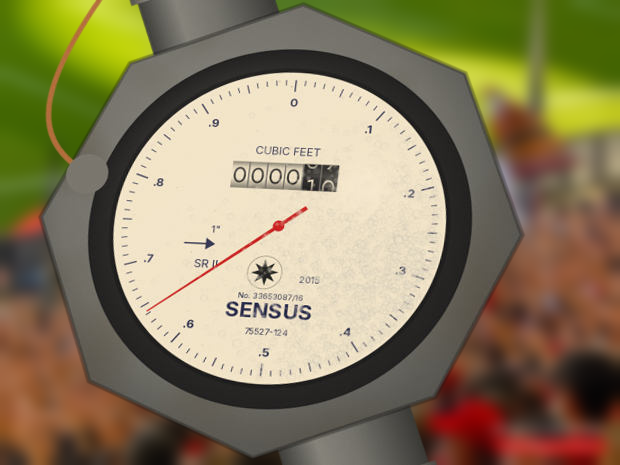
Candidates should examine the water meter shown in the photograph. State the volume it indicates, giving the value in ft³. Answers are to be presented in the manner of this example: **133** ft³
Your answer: **9.64** ft³
